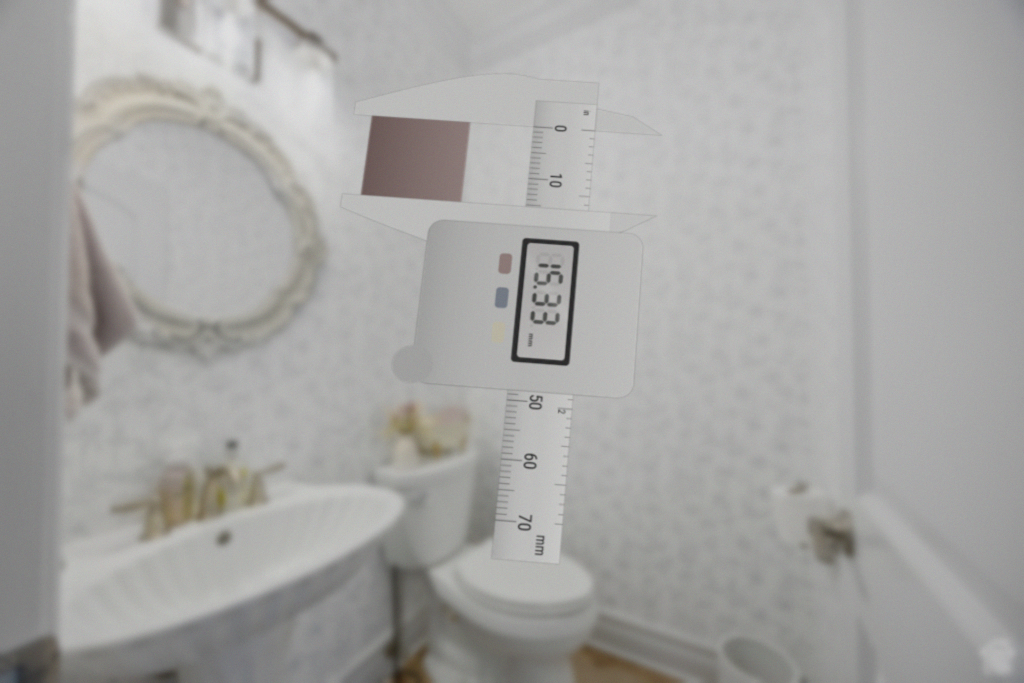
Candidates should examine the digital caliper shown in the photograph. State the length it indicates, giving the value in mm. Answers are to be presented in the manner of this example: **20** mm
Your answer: **15.33** mm
